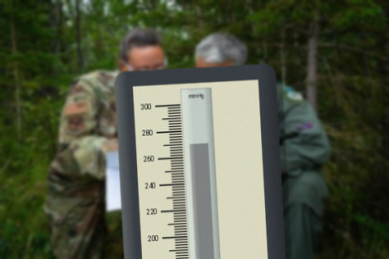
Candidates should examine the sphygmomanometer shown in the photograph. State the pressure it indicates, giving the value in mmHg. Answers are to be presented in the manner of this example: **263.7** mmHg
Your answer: **270** mmHg
